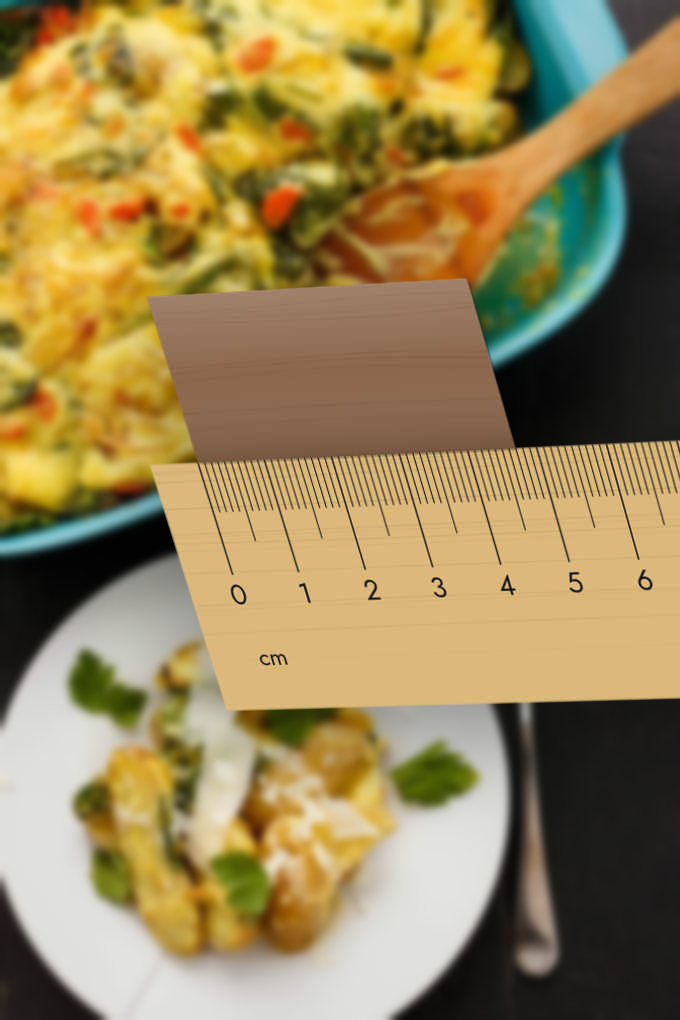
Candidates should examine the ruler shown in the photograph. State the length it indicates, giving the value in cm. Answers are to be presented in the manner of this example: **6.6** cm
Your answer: **4.7** cm
